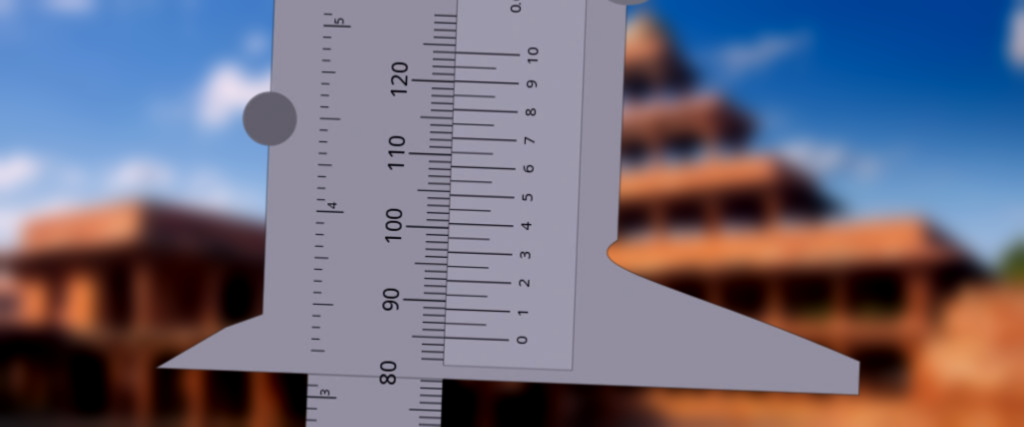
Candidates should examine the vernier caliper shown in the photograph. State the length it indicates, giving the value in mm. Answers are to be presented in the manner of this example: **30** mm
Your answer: **85.0** mm
